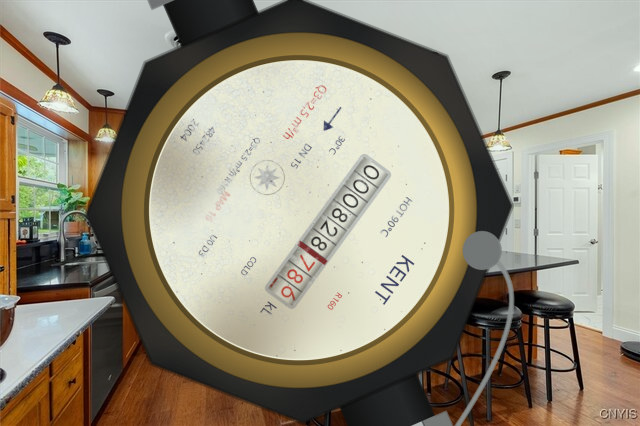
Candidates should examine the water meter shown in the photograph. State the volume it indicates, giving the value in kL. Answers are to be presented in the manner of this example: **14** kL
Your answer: **828.786** kL
